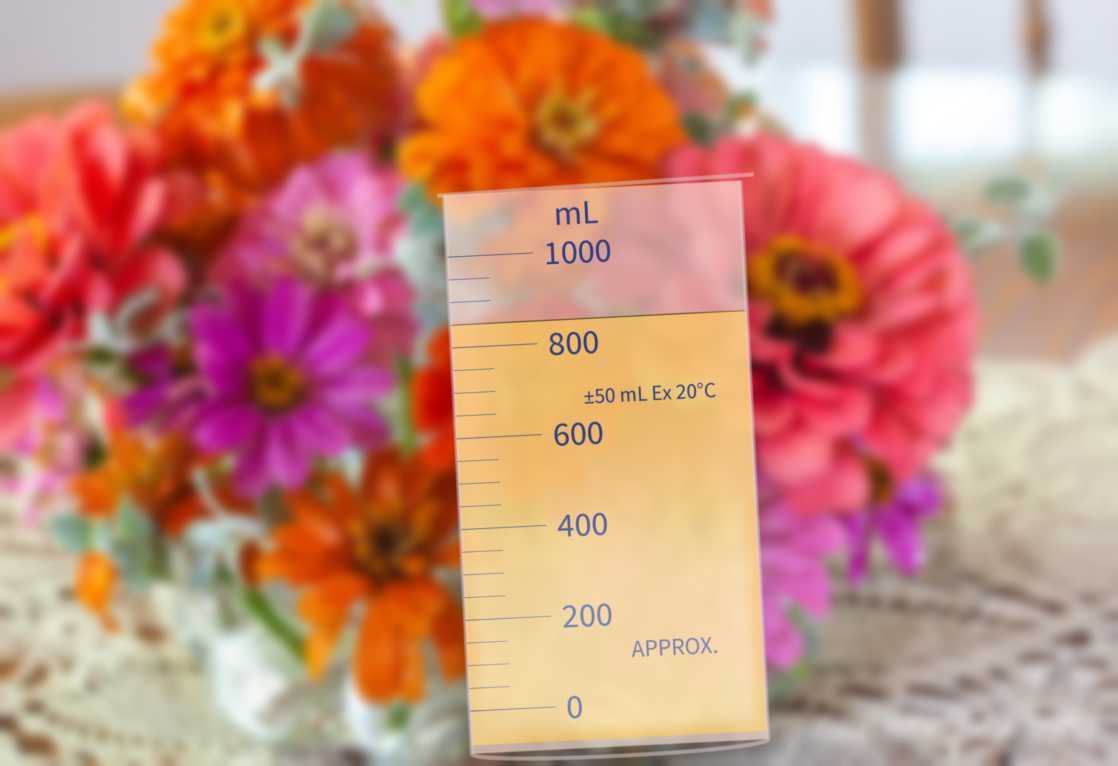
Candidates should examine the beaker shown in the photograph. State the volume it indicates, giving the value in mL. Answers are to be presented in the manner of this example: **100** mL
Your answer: **850** mL
